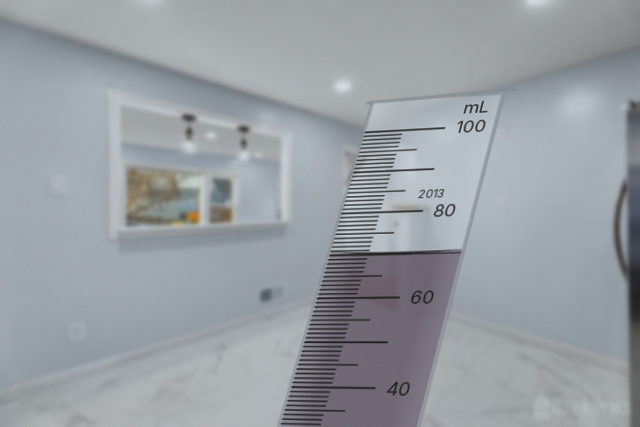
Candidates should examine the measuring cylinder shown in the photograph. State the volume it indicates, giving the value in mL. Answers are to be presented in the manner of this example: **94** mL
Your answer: **70** mL
